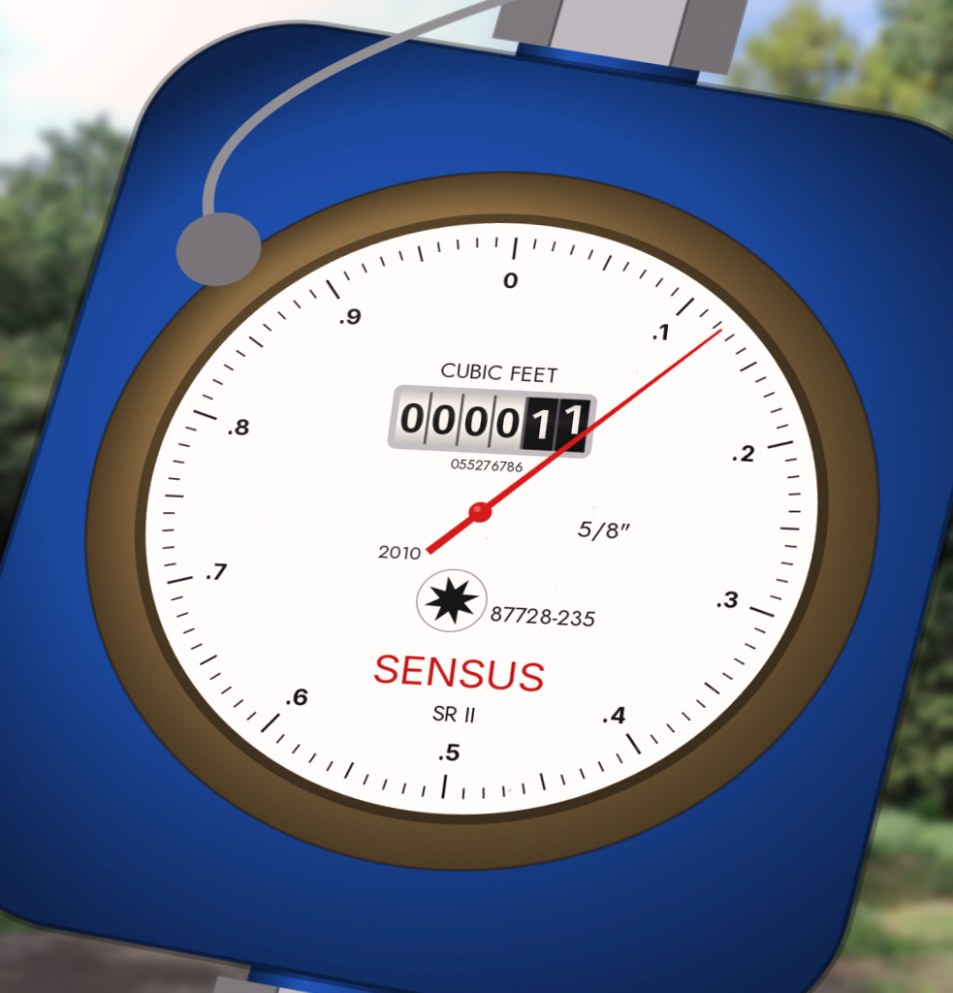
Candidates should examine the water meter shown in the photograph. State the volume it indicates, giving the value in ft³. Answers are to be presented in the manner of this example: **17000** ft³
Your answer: **11.12** ft³
